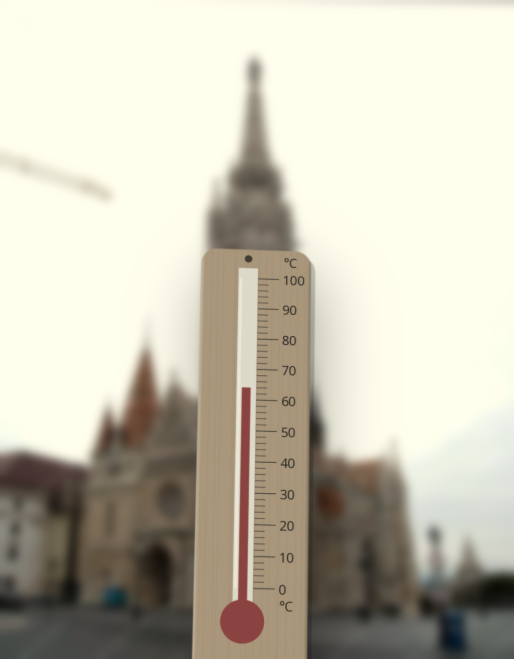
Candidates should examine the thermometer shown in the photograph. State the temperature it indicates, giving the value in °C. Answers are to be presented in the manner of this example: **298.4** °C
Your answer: **64** °C
